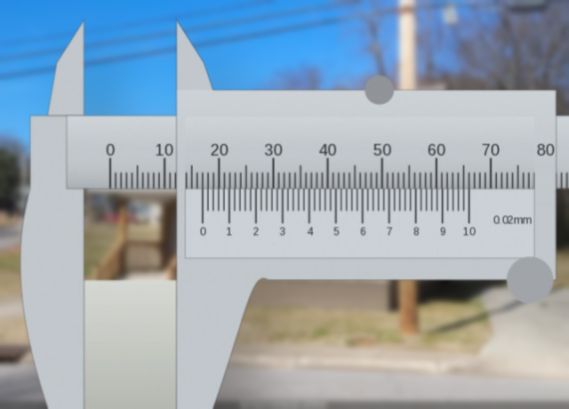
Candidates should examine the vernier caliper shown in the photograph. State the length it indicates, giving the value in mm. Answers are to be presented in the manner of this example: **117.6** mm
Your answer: **17.0** mm
